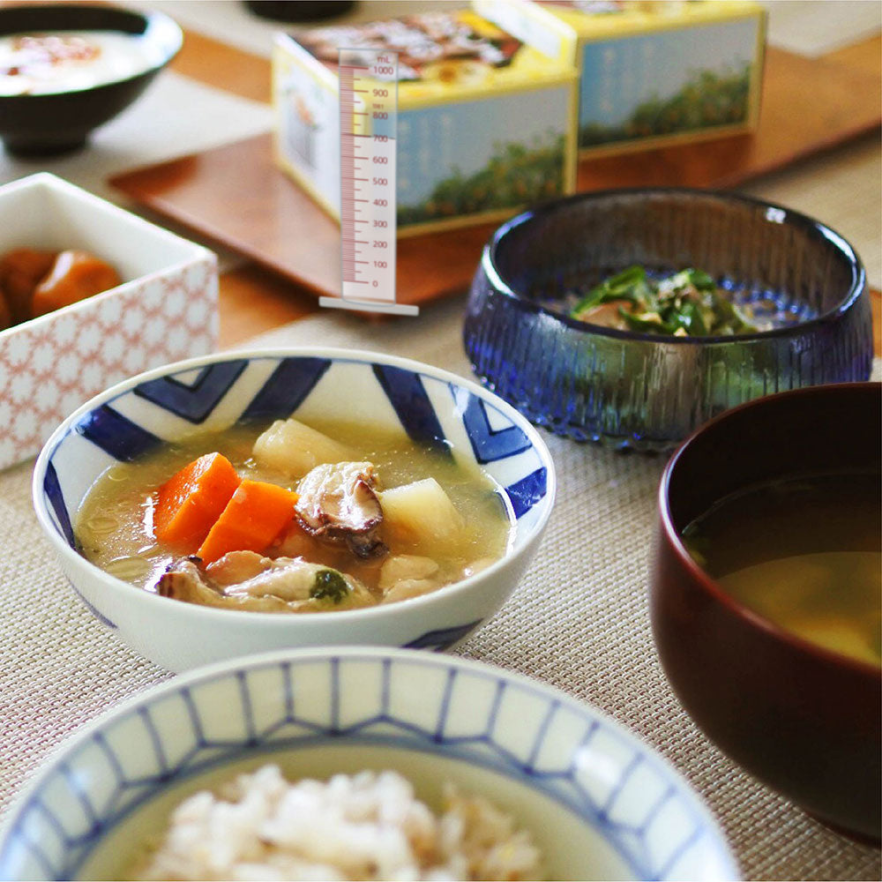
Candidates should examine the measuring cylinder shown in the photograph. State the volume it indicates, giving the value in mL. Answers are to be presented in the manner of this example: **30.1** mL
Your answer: **700** mL
